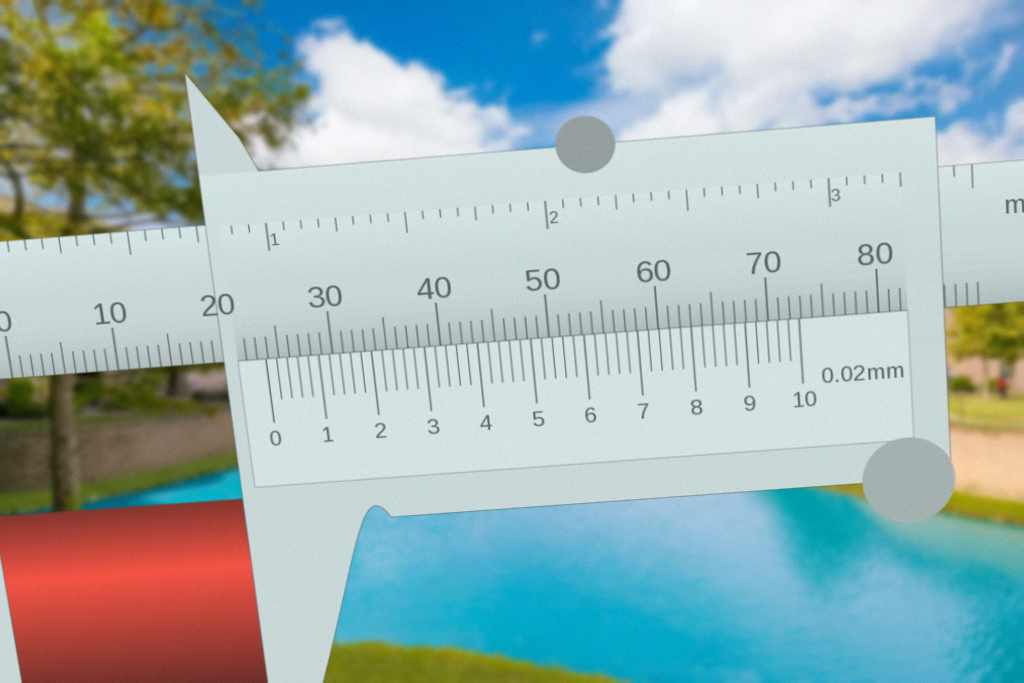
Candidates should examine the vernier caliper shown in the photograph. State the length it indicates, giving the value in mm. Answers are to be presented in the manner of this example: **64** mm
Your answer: **23.8** mm
